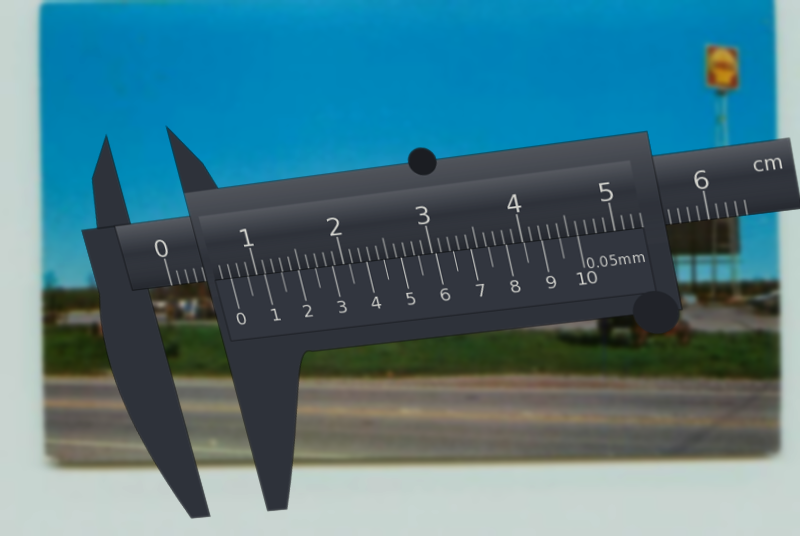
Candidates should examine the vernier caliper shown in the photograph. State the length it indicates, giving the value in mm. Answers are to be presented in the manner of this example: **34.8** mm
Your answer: **7.0** mm
